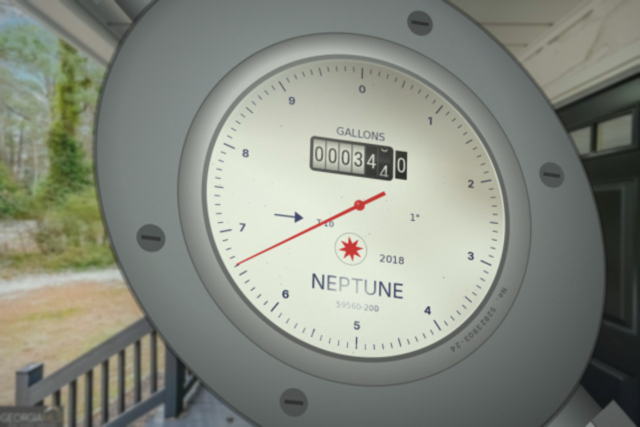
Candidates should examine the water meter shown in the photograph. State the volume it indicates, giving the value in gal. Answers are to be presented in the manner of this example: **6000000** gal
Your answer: **3436.6** gal
